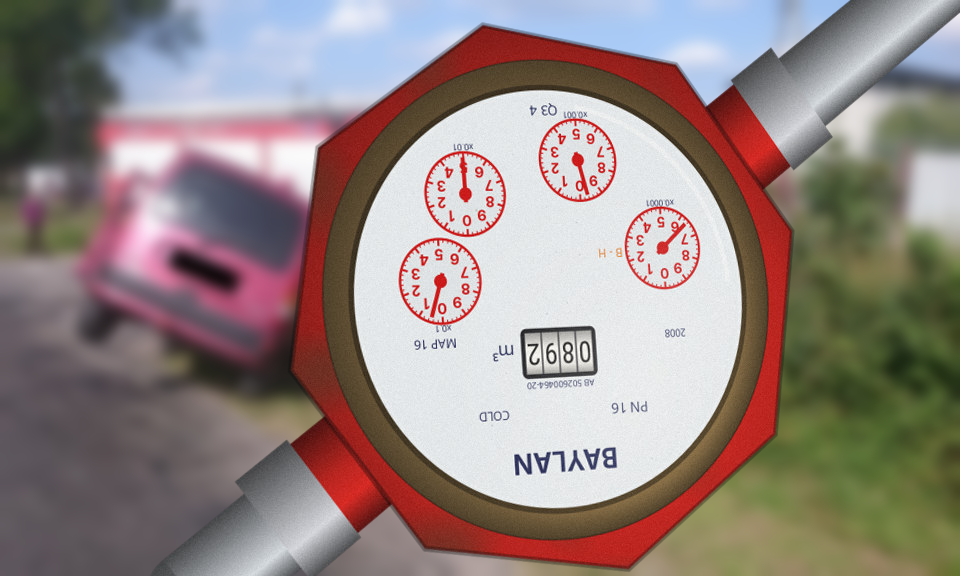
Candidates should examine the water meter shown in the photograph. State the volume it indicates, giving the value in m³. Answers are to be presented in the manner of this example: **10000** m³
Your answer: **892.0496** m³
